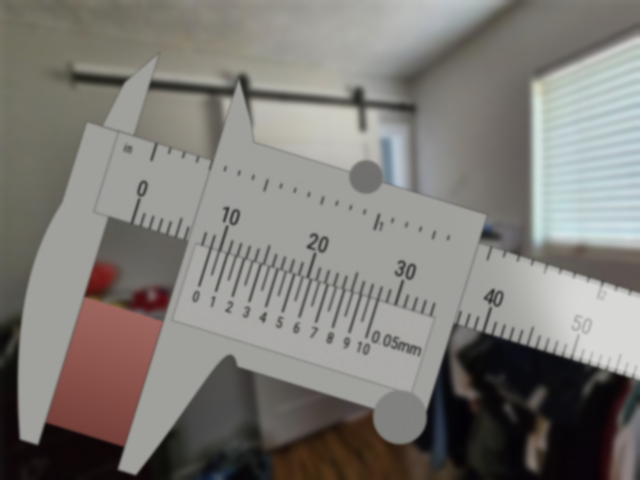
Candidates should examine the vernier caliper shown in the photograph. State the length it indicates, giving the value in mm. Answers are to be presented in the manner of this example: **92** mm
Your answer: **9.0** mm
